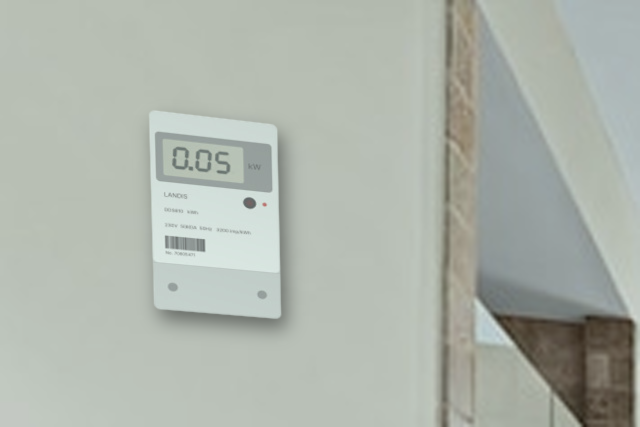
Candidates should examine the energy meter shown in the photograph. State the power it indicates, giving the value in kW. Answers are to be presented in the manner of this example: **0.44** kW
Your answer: **0.05** kW
